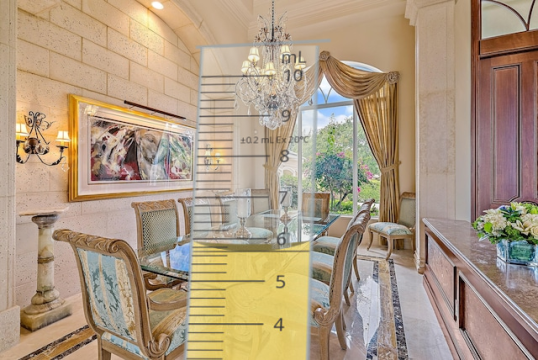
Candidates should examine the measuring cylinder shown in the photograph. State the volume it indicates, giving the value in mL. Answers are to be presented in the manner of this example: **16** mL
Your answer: **5.7** mL
